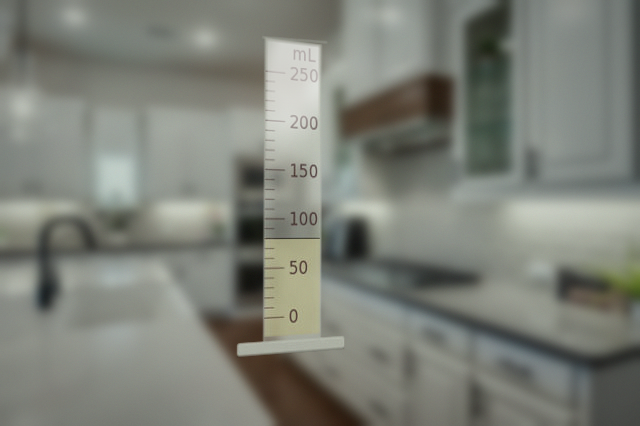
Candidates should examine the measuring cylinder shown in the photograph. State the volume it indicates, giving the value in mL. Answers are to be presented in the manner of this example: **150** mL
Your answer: **80** mL
